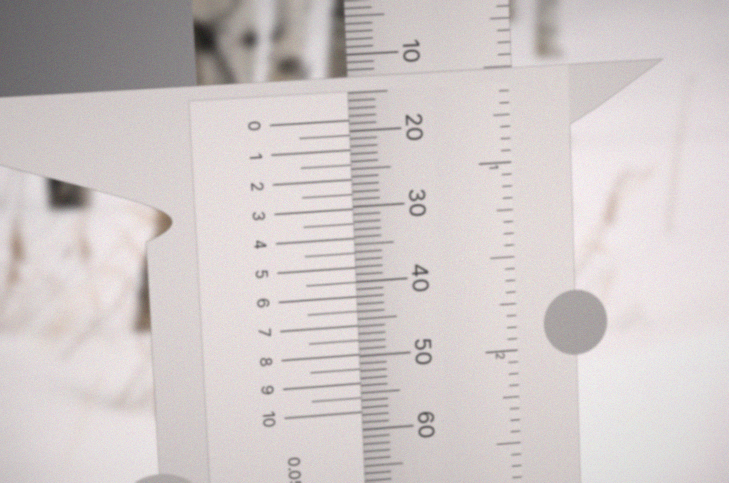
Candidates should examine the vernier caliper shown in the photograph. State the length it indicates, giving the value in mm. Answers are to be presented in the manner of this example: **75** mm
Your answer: **18.6** mm
